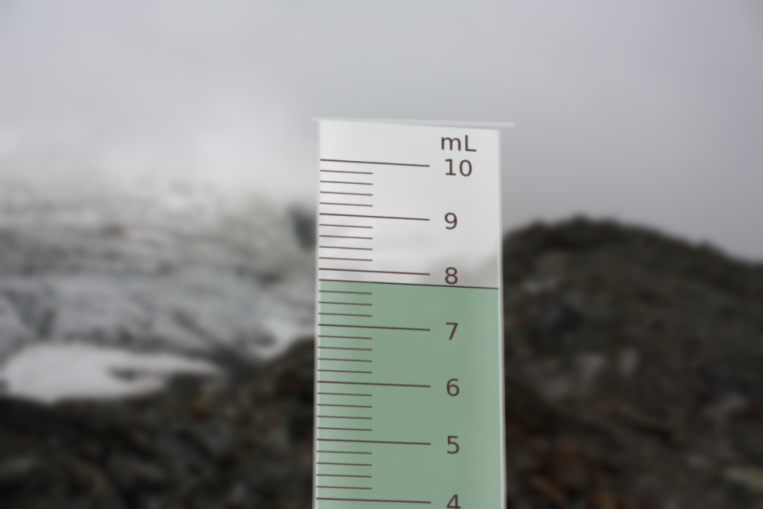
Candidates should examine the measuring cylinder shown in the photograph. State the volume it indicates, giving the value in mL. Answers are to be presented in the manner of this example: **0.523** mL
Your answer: **7.8** mL
